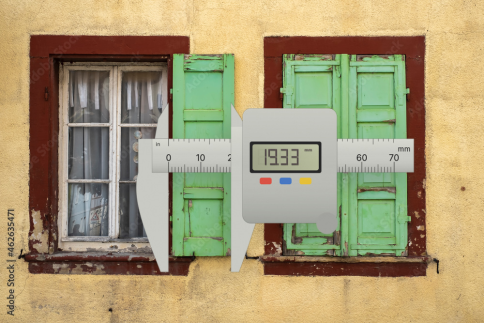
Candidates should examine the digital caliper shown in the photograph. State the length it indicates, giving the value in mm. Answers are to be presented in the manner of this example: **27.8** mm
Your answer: **19.33** mm
